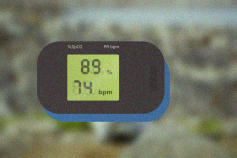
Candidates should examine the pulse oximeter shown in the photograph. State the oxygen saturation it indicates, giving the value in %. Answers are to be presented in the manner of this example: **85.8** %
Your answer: **89** %
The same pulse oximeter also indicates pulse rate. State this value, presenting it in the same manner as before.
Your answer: **74** bpm
